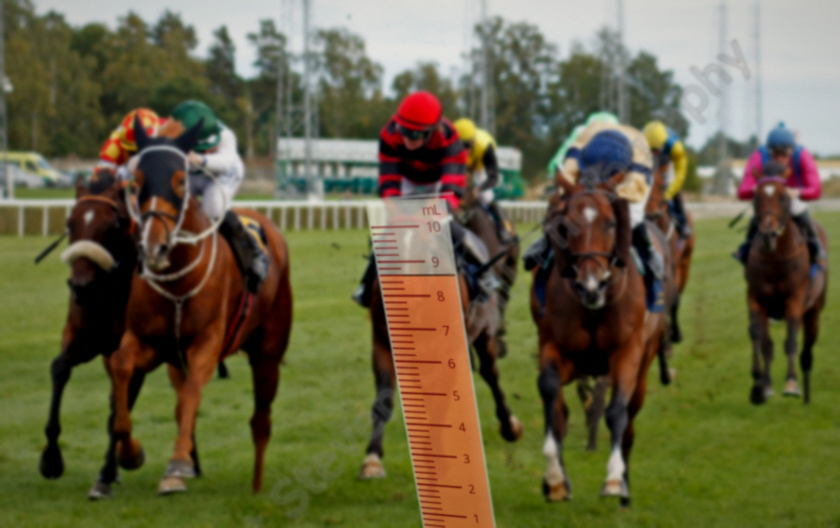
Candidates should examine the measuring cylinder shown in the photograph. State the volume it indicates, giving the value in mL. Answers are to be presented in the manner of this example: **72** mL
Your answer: **8.6** mL
